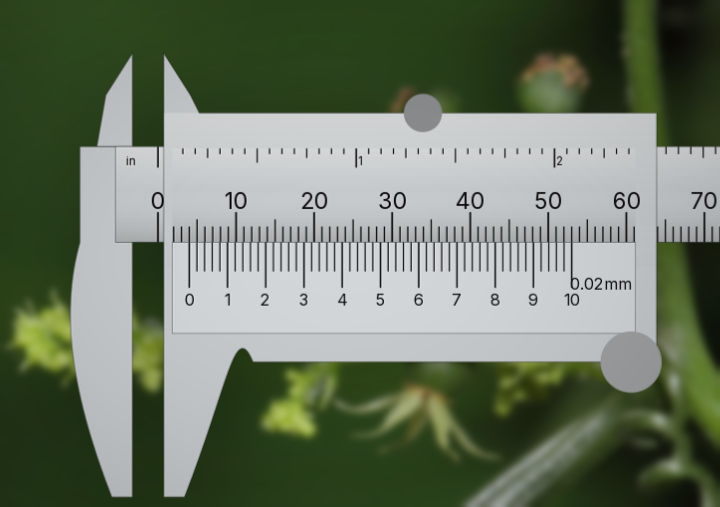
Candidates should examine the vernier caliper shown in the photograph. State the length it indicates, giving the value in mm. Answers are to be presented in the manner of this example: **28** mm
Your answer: **4.0** mm
